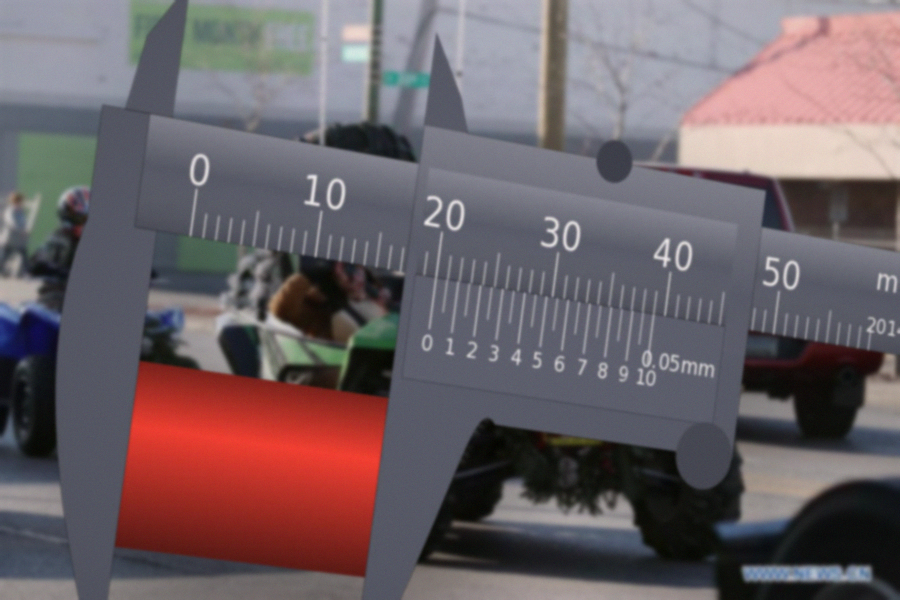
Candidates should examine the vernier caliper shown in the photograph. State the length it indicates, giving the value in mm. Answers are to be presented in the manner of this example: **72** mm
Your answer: **20.0** mm
